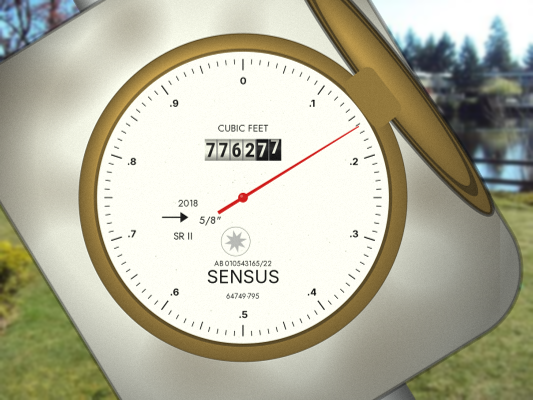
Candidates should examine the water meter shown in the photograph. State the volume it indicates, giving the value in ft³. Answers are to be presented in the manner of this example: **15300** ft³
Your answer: **776277.16** ft³
